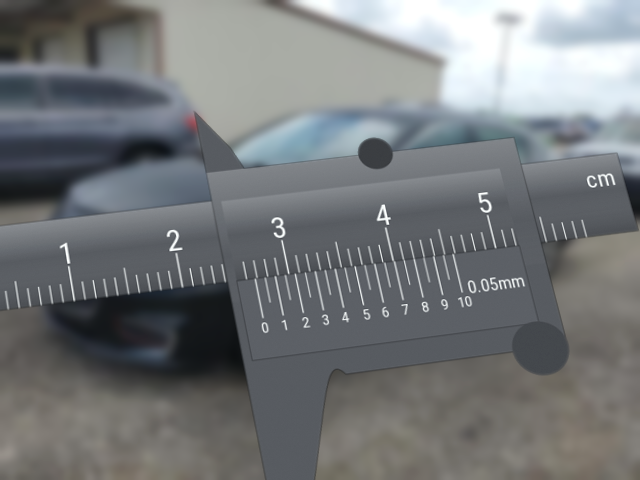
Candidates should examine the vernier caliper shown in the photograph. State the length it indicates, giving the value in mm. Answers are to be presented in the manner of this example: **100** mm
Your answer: **26.8** mm
